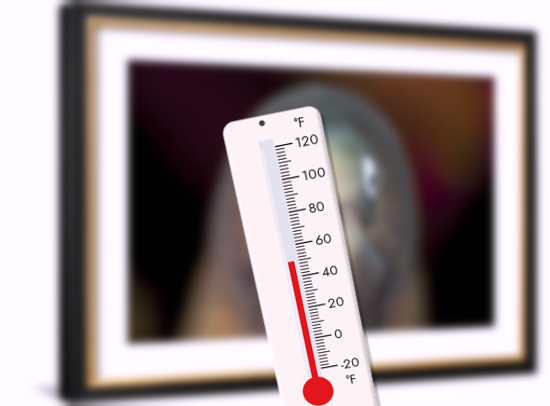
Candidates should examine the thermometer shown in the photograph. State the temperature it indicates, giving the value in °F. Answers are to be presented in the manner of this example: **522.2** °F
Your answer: **50** °F
